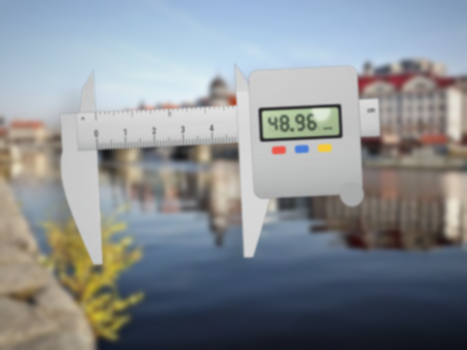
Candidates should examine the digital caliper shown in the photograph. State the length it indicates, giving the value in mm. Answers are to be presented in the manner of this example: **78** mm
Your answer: **48.96** mm
